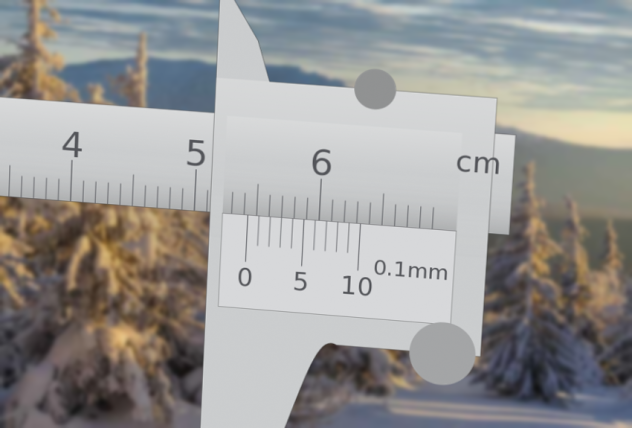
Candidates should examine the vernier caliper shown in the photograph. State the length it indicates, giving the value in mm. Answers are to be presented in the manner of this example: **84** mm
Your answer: **54.3** mm
